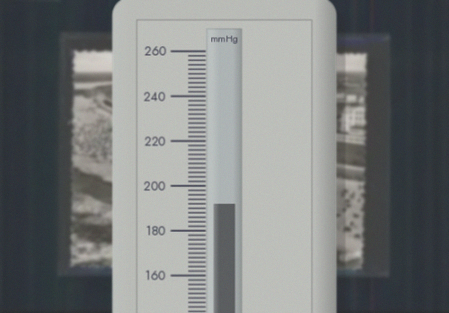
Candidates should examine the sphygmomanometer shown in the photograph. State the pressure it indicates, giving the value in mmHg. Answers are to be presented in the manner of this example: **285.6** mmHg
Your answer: **192** mmHg
